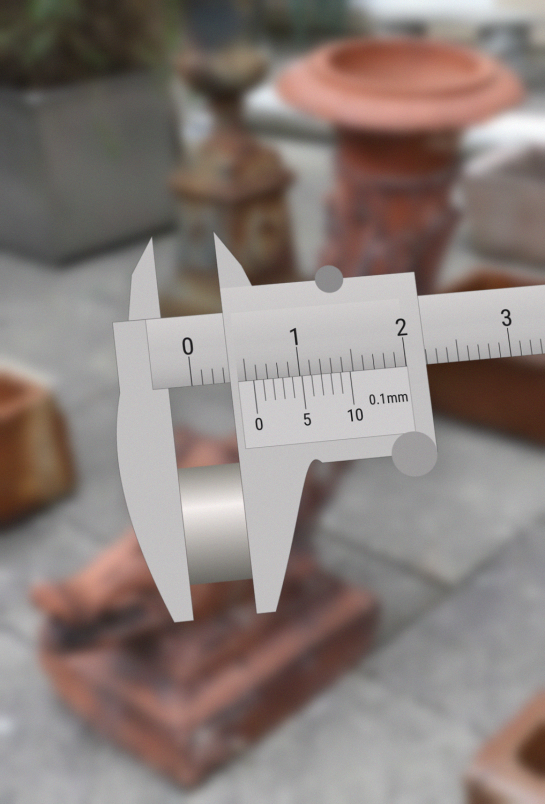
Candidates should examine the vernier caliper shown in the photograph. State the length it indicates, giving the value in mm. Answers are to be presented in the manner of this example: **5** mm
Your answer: **5.7** mm
